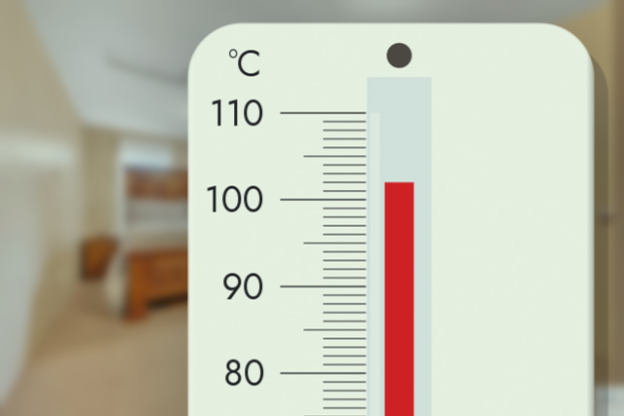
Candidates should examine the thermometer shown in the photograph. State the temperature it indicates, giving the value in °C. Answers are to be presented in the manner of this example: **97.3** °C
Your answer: **102** °C
